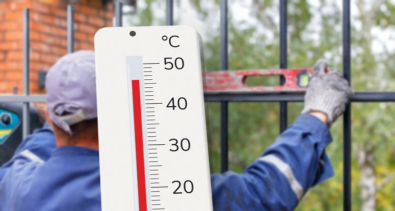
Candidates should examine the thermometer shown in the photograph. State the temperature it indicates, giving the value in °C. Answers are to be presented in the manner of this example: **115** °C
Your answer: **46** °C
